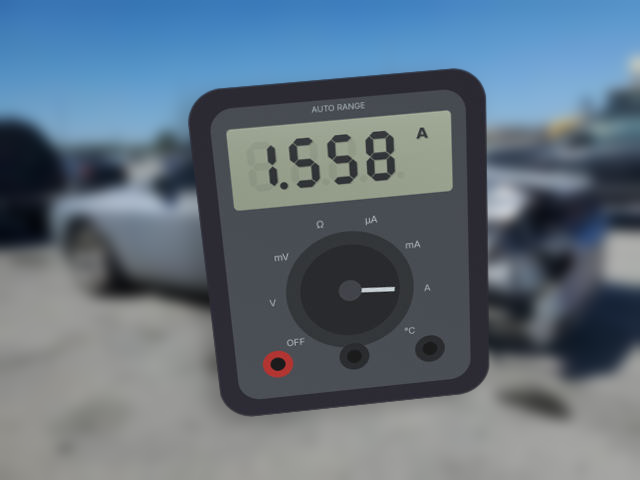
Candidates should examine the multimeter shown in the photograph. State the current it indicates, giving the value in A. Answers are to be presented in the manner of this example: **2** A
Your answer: **1.558** A
